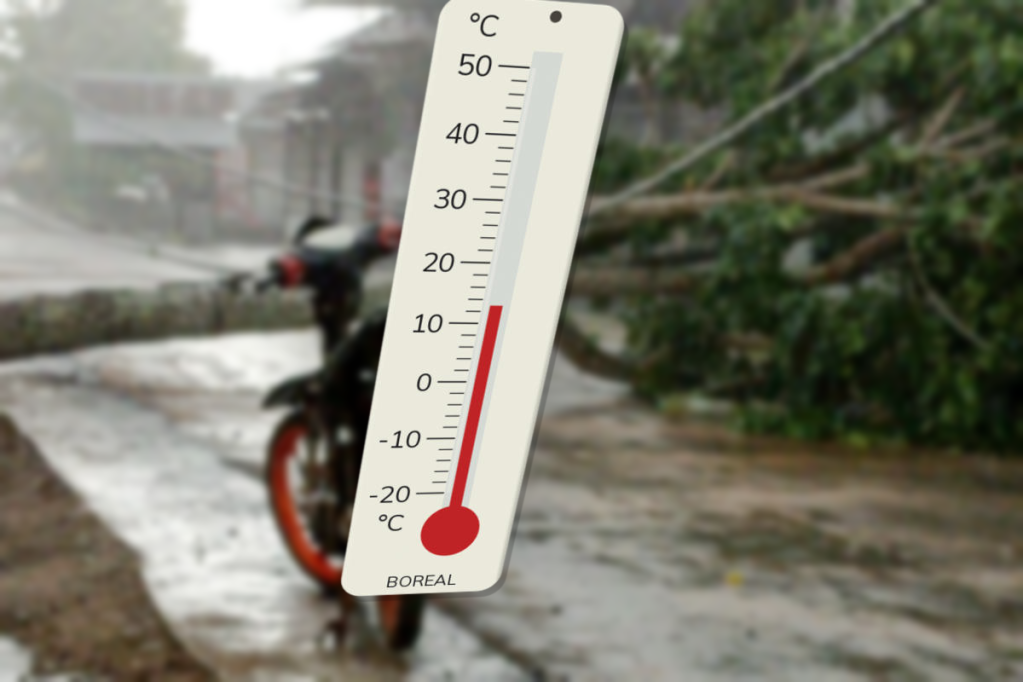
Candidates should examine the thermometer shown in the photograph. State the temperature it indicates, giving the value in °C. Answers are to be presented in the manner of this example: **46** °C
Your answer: **13** °C
